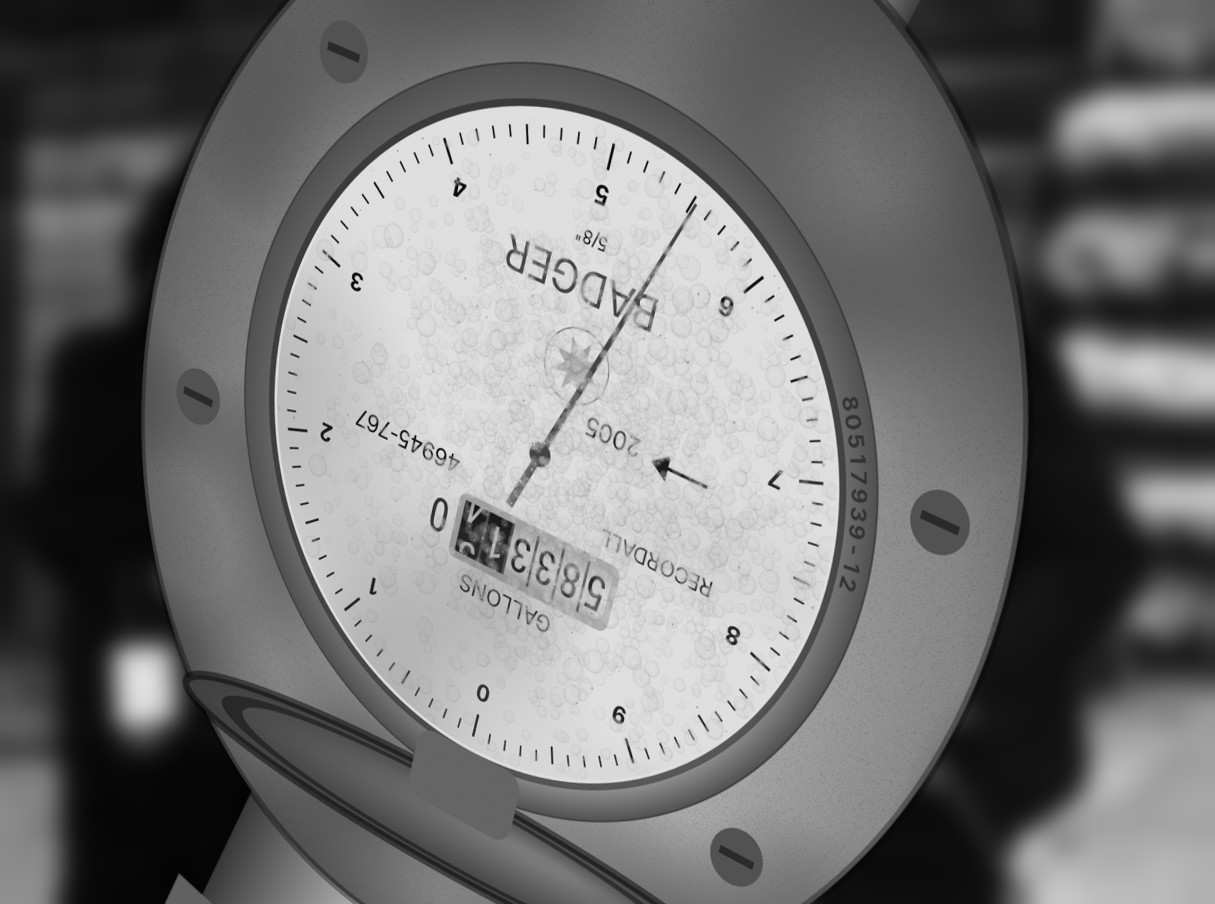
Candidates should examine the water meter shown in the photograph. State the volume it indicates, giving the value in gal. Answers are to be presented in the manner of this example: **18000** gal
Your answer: **5833135.5** gal
